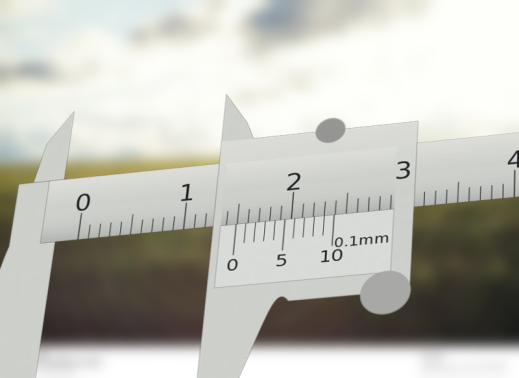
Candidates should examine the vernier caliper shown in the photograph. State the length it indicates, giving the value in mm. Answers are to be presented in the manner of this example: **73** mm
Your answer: **14.9** mm
